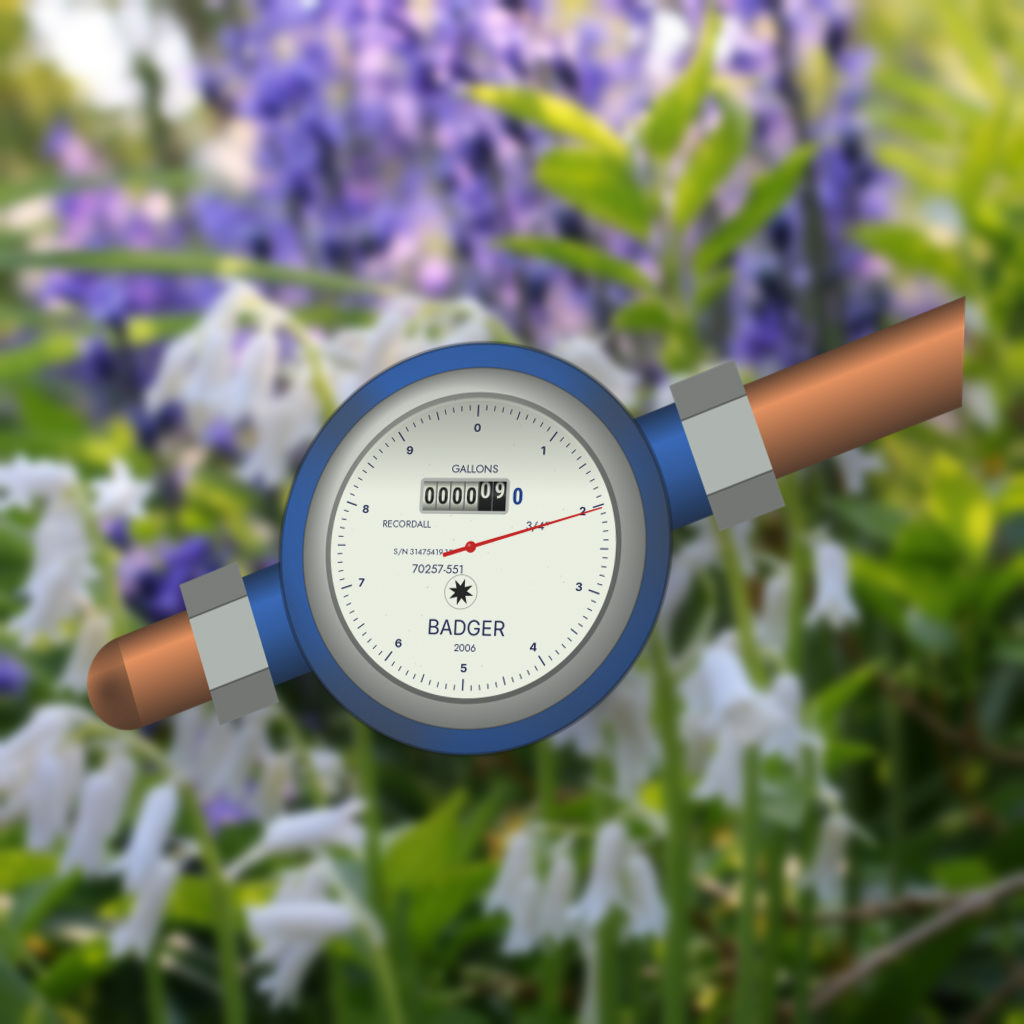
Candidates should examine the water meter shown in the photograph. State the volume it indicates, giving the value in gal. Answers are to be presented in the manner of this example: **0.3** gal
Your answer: **92.0** gal
